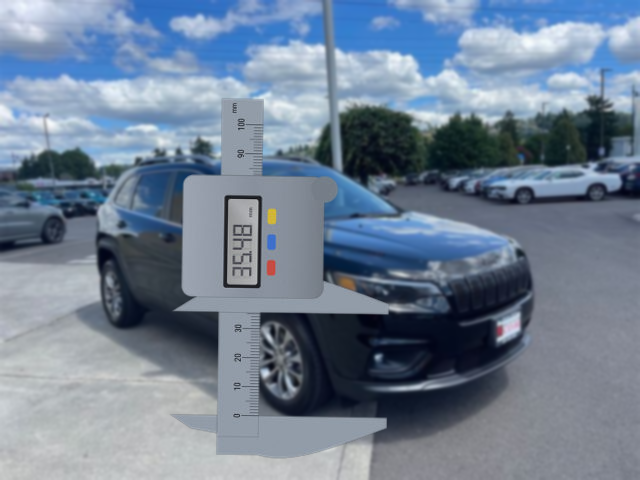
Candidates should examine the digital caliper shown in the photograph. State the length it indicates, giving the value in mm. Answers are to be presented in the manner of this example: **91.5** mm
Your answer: **35.48** mm
